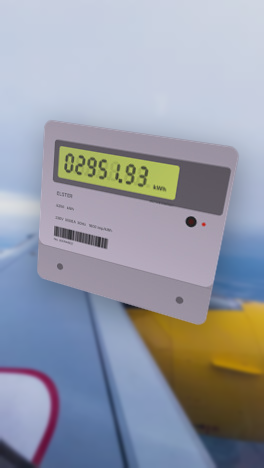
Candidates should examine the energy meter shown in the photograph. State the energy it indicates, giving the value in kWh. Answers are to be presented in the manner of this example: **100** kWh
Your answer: **2951.93** kWh
